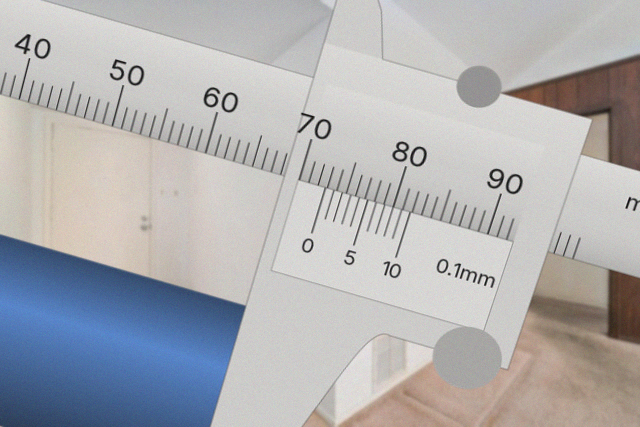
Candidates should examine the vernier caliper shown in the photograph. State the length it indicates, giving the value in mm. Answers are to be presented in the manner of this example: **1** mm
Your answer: **72.8** mm
